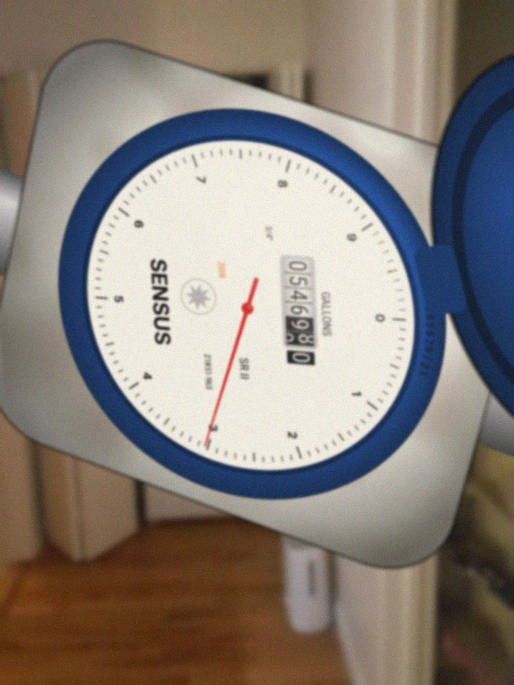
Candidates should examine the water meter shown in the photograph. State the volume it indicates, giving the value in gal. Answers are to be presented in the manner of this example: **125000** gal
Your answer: **546983.0** gal
